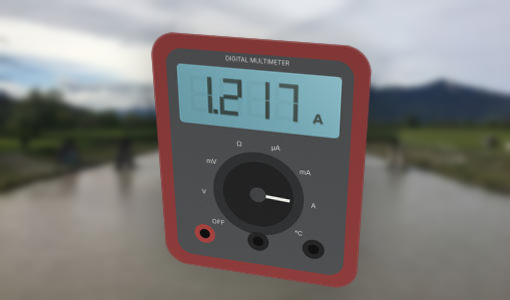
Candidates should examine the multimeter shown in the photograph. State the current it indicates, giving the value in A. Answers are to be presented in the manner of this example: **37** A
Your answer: **1.217** A
